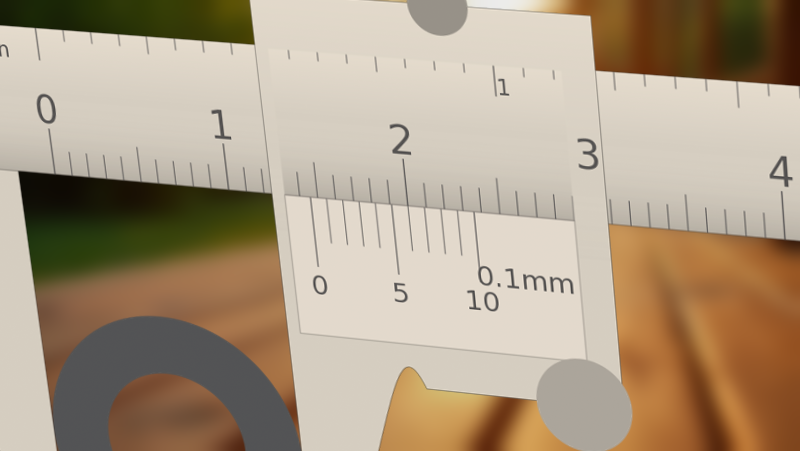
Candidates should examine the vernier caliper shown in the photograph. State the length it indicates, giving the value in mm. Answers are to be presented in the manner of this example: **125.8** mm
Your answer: **14.6** mm
